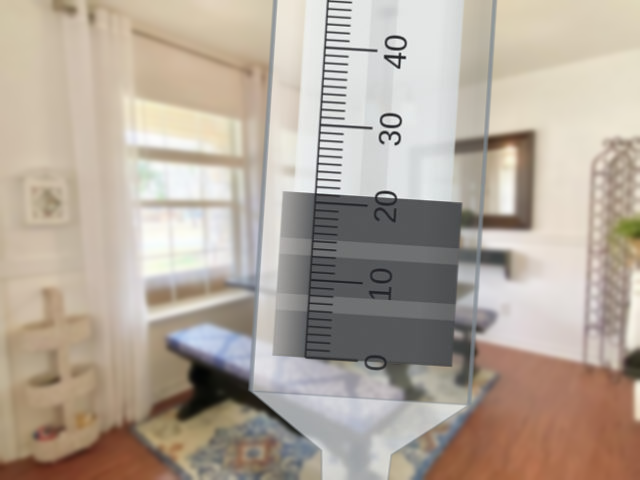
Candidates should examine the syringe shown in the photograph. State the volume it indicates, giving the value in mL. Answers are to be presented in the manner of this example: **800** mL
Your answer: **0** mL
